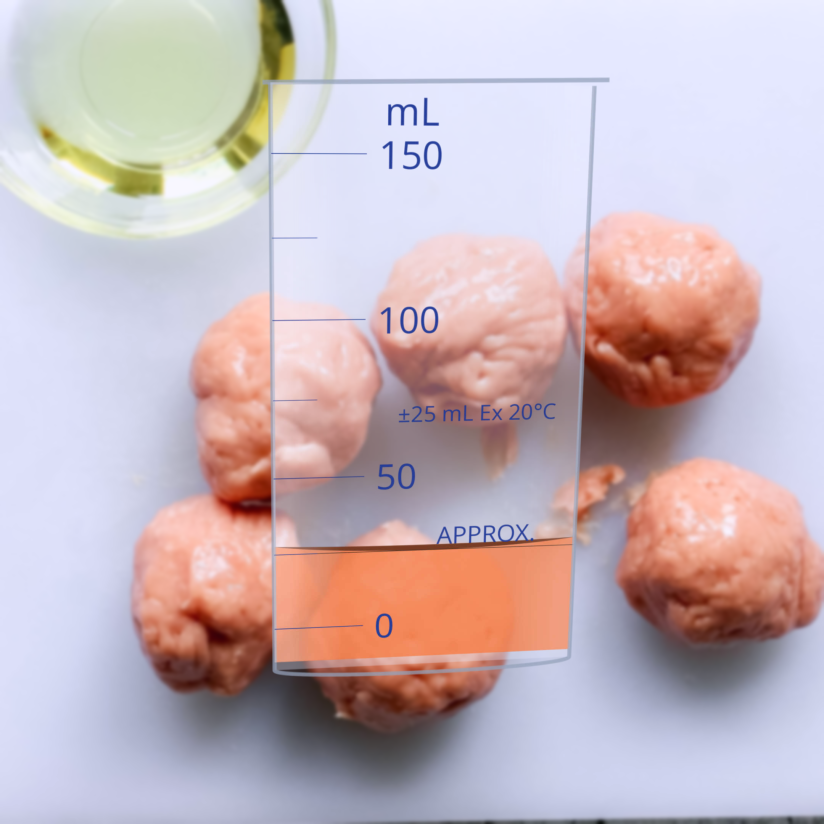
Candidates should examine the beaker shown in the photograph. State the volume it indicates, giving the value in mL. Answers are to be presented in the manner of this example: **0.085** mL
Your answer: **25** mL
